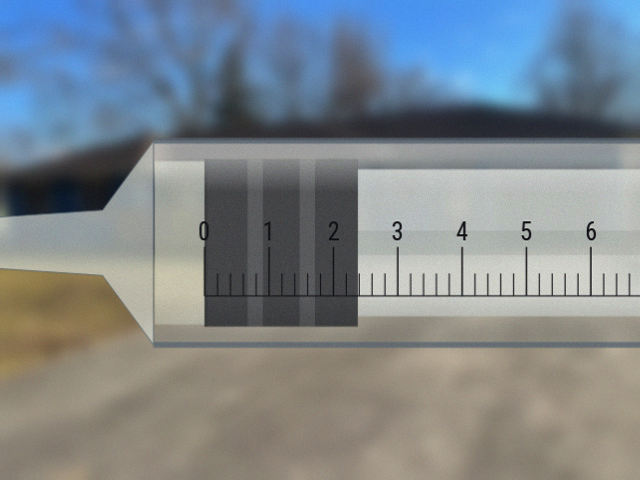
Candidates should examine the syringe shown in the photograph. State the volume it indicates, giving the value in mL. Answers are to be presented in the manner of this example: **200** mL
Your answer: **0** mL
